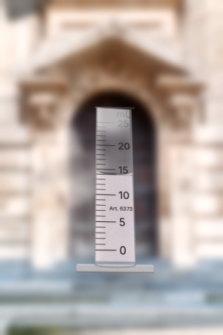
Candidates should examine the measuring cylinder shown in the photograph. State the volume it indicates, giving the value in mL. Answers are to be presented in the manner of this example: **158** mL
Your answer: **14** mL
